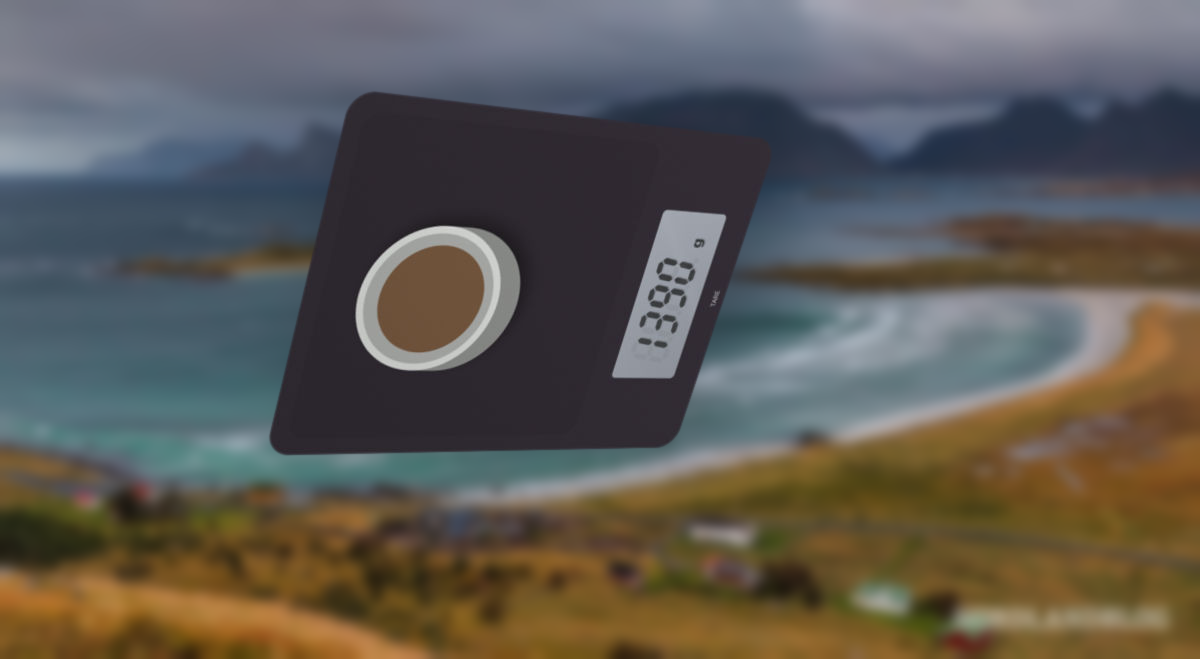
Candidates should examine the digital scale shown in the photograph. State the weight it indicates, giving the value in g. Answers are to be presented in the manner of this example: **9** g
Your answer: **1390** g
